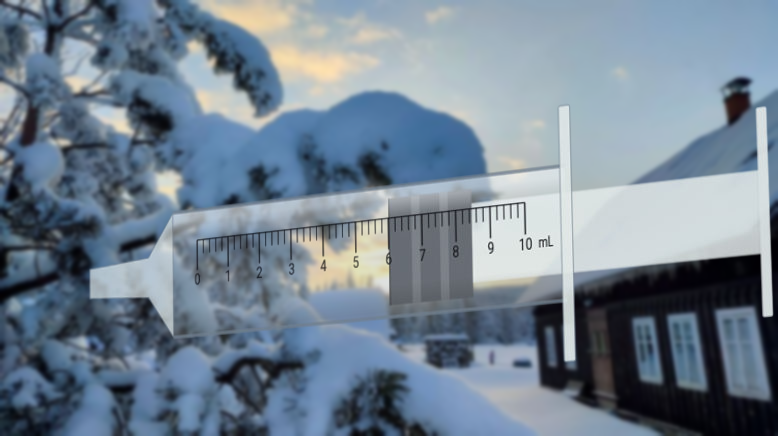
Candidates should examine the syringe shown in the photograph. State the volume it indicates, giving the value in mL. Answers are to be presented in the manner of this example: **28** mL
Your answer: **6** mL
